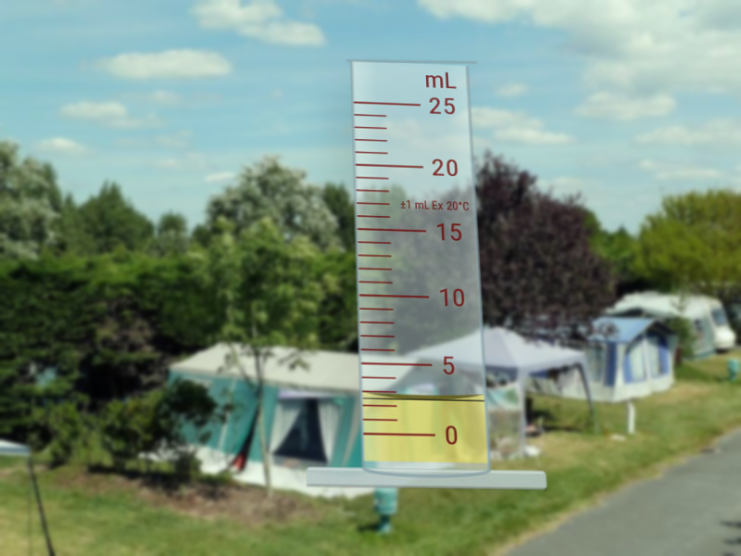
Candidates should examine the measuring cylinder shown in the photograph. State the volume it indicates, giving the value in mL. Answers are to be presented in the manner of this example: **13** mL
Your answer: **2.5** mL
